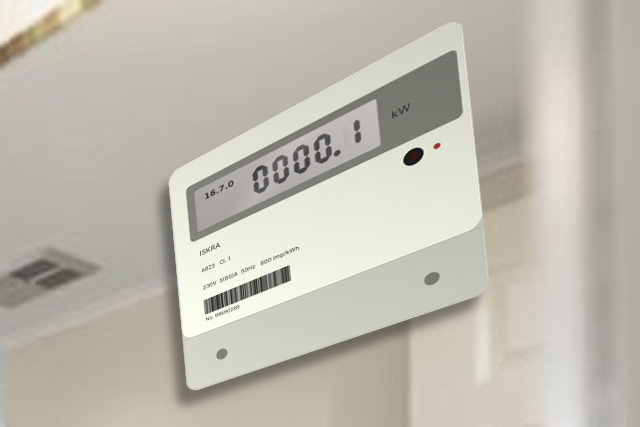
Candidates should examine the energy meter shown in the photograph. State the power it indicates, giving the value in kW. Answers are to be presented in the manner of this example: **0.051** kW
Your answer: **0.1** kW
